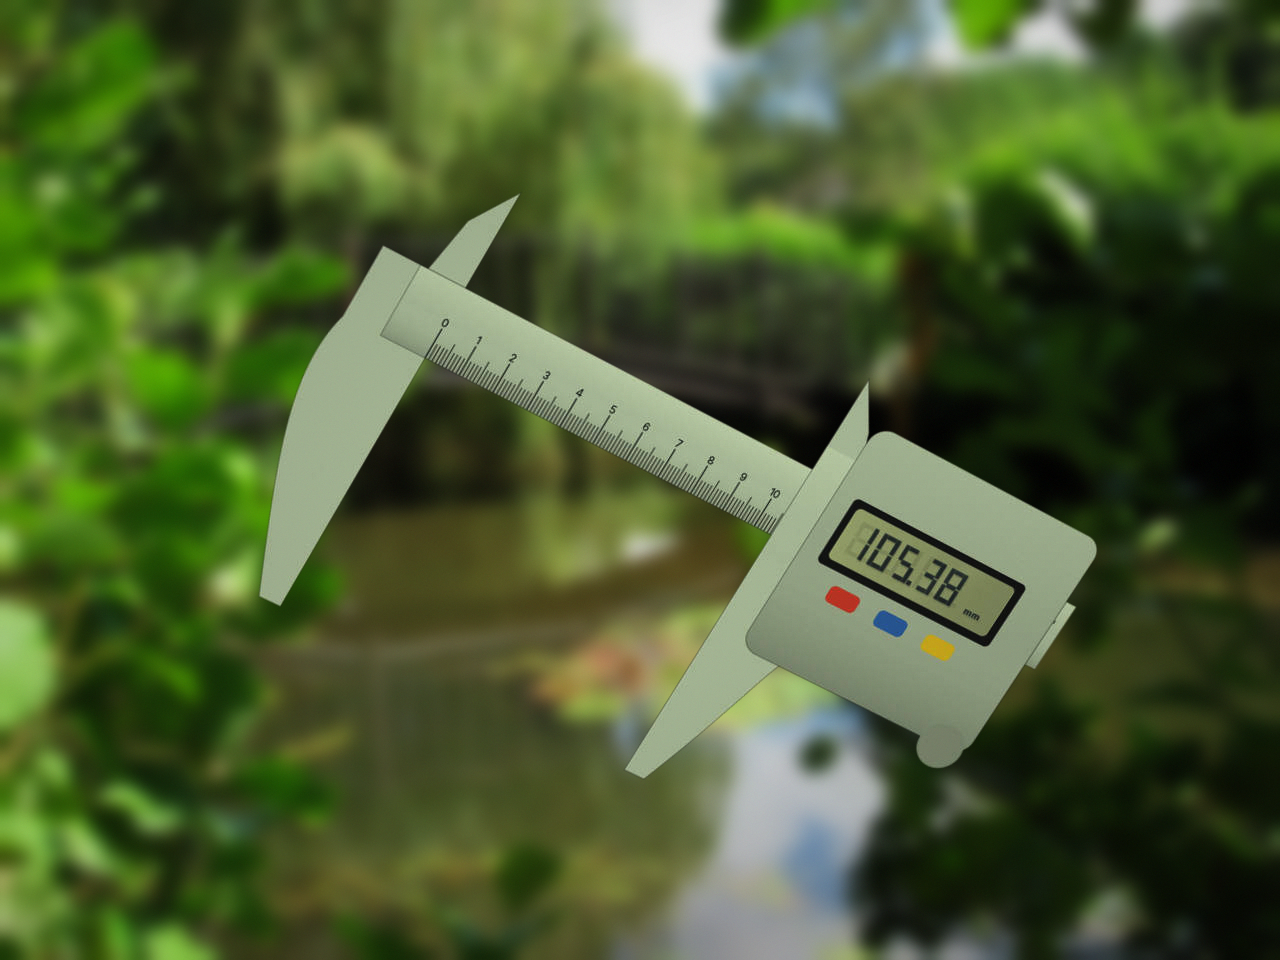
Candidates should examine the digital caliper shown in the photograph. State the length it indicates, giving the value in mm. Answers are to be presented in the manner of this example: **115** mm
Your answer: **105.38** mm
